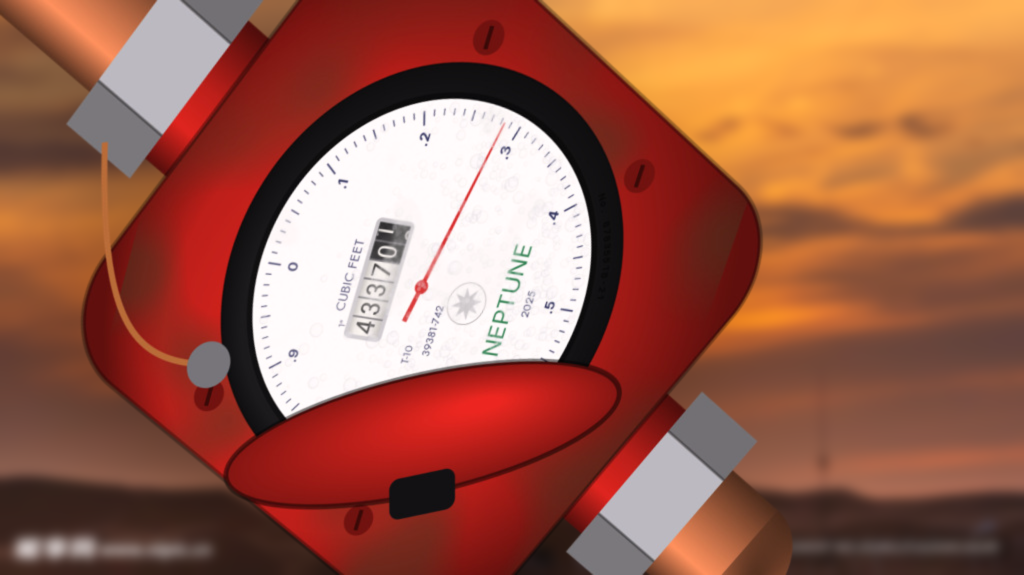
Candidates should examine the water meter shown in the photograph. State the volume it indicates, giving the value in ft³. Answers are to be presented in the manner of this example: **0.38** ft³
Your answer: **433701.28** ft³
